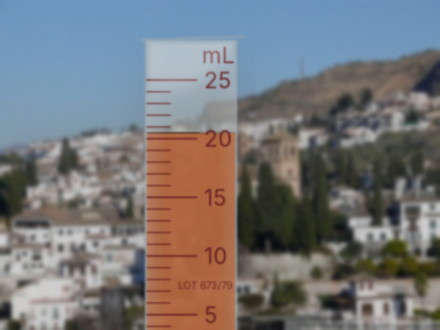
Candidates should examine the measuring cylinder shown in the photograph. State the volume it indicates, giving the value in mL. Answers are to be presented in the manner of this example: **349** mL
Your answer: **20.5** mL
